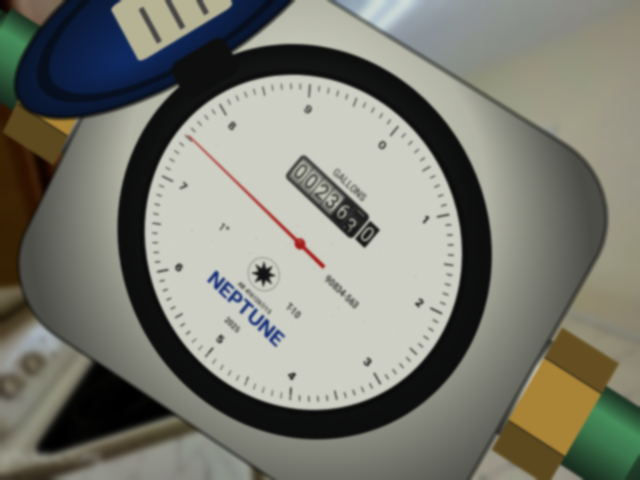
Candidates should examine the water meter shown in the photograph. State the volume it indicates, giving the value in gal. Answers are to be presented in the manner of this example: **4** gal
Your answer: **23627.5** gal
